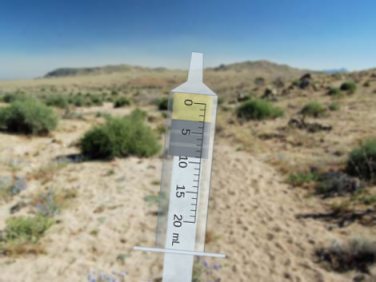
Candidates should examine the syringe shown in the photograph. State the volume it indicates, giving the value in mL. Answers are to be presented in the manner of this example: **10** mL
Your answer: **3** mL
